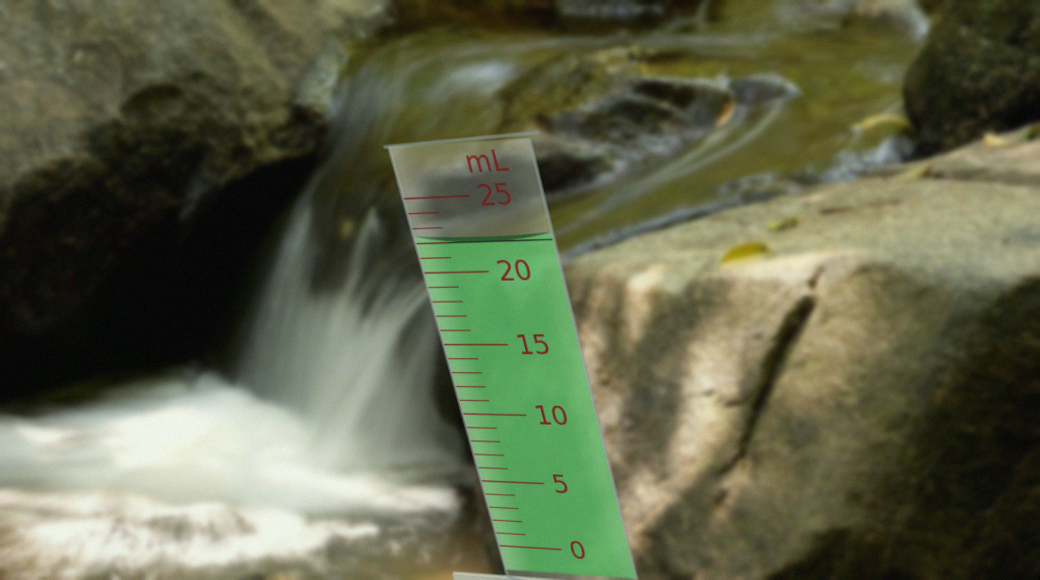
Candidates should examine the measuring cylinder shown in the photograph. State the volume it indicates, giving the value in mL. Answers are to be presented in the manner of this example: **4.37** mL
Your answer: **22** mL
